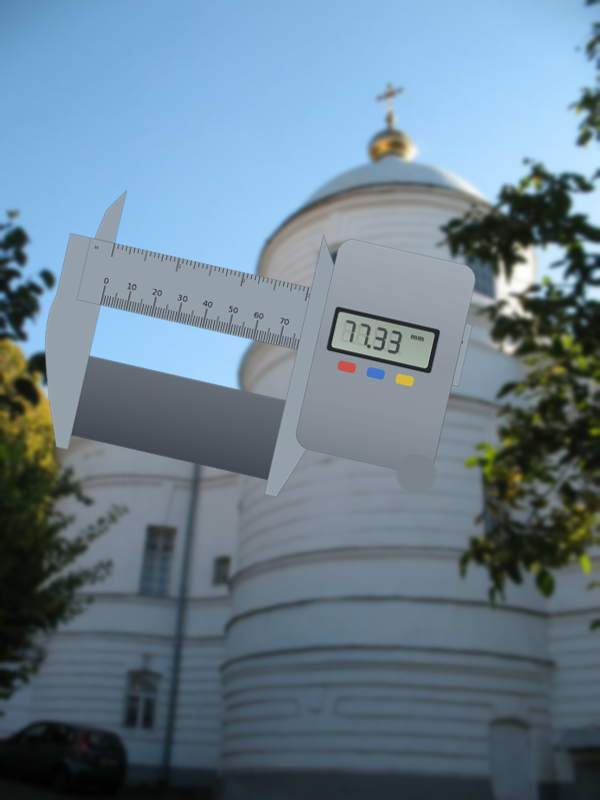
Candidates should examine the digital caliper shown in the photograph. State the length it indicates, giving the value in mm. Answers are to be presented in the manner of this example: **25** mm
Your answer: **77.33** mm
